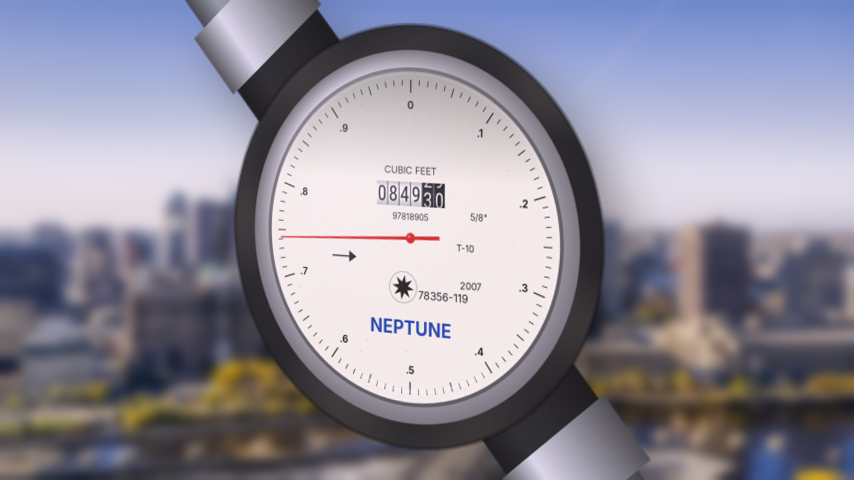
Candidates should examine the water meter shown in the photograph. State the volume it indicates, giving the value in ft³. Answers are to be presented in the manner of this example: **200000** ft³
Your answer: **84929.74** ft³
